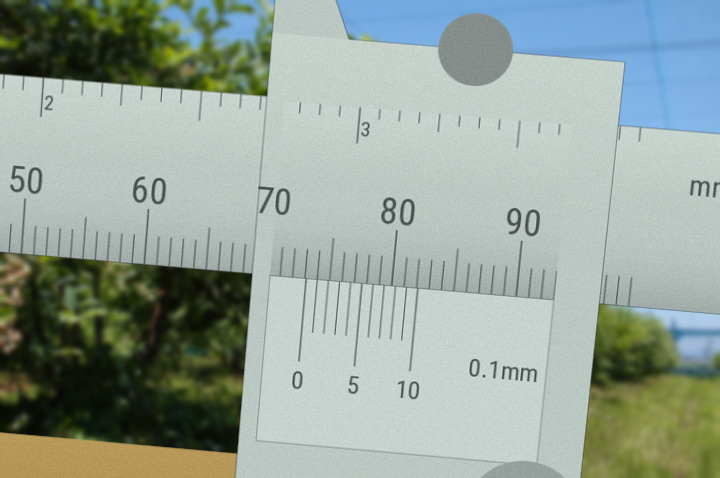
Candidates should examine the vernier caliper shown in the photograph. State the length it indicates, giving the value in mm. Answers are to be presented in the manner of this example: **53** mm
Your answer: **73.1** mm
